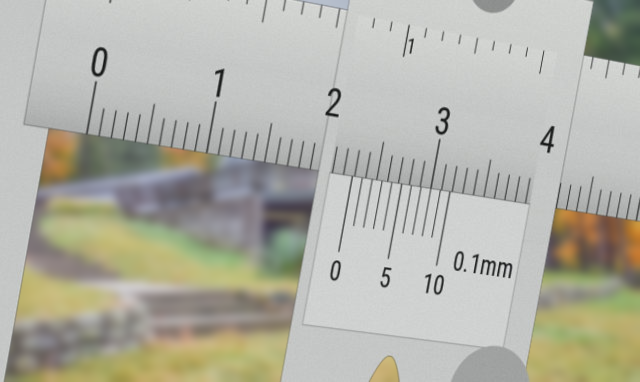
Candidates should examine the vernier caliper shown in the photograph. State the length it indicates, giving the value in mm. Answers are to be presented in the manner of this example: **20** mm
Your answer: **22.8** mm
